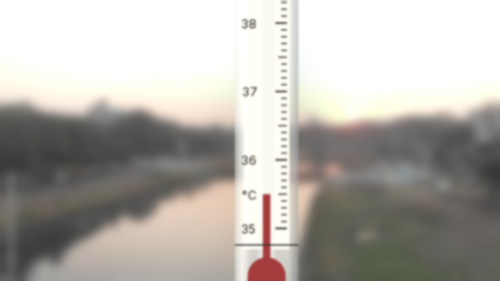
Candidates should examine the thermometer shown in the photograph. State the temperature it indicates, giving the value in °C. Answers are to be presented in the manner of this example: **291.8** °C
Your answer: **35.5** °C
